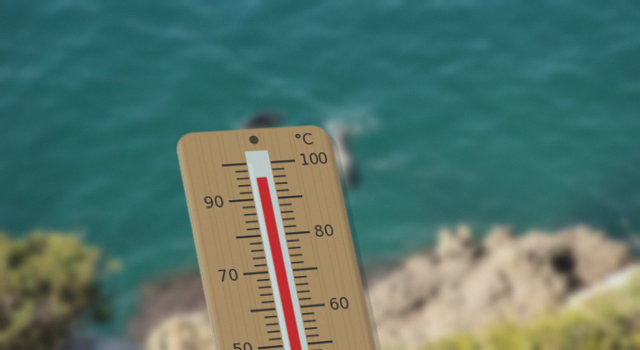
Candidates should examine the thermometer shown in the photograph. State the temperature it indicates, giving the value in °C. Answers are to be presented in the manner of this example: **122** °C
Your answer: **96** °C
